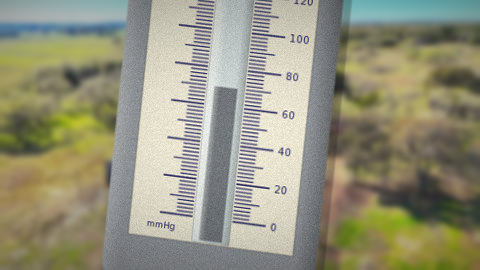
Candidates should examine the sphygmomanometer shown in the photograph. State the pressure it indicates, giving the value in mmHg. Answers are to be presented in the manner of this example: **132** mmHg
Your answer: **70** mmHg
